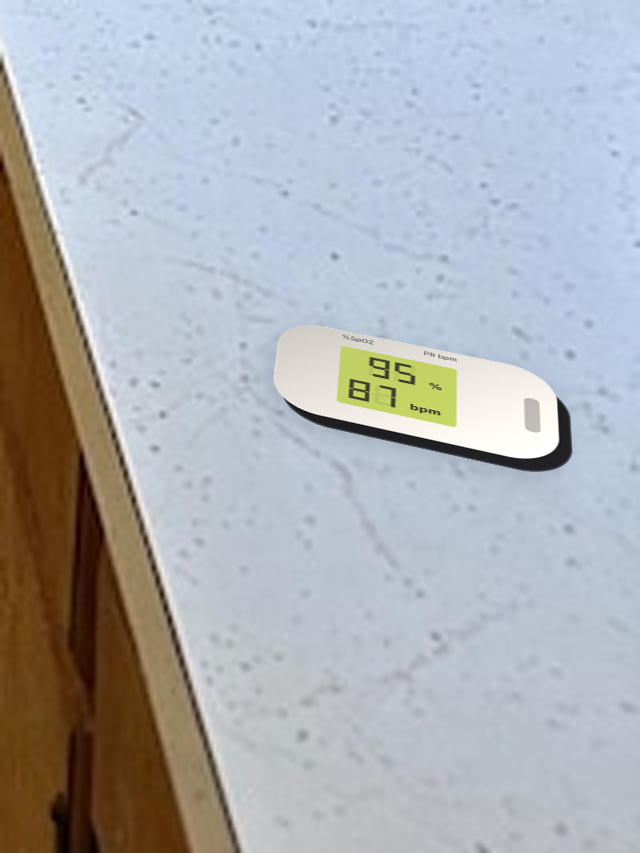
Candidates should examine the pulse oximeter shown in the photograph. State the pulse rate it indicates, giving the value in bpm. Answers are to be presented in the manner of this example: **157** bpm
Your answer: **87** bpm
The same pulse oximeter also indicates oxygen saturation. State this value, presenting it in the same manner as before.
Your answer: **95** %
